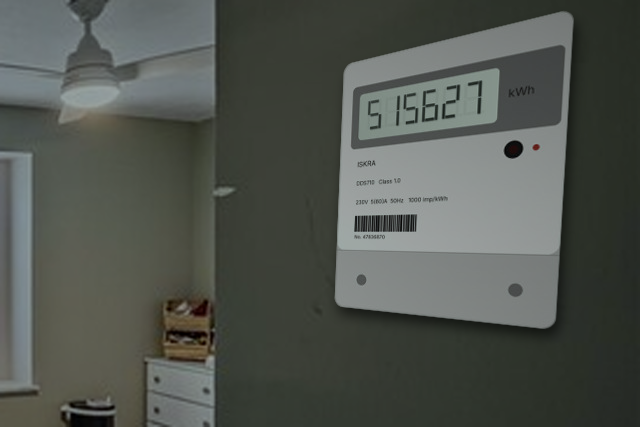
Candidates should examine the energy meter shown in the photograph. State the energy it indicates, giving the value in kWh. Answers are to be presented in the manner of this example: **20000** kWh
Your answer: **515627** kWh
